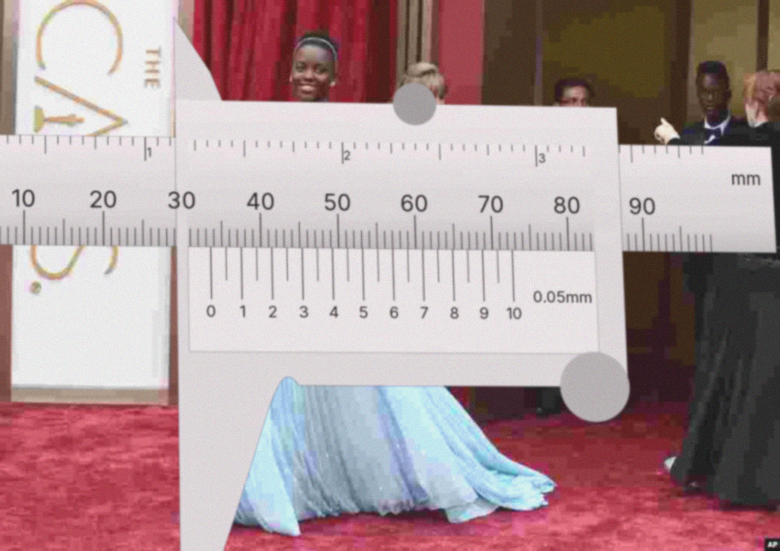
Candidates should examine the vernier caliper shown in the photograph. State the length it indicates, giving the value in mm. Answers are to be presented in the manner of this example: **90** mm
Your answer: **33.6** mm
